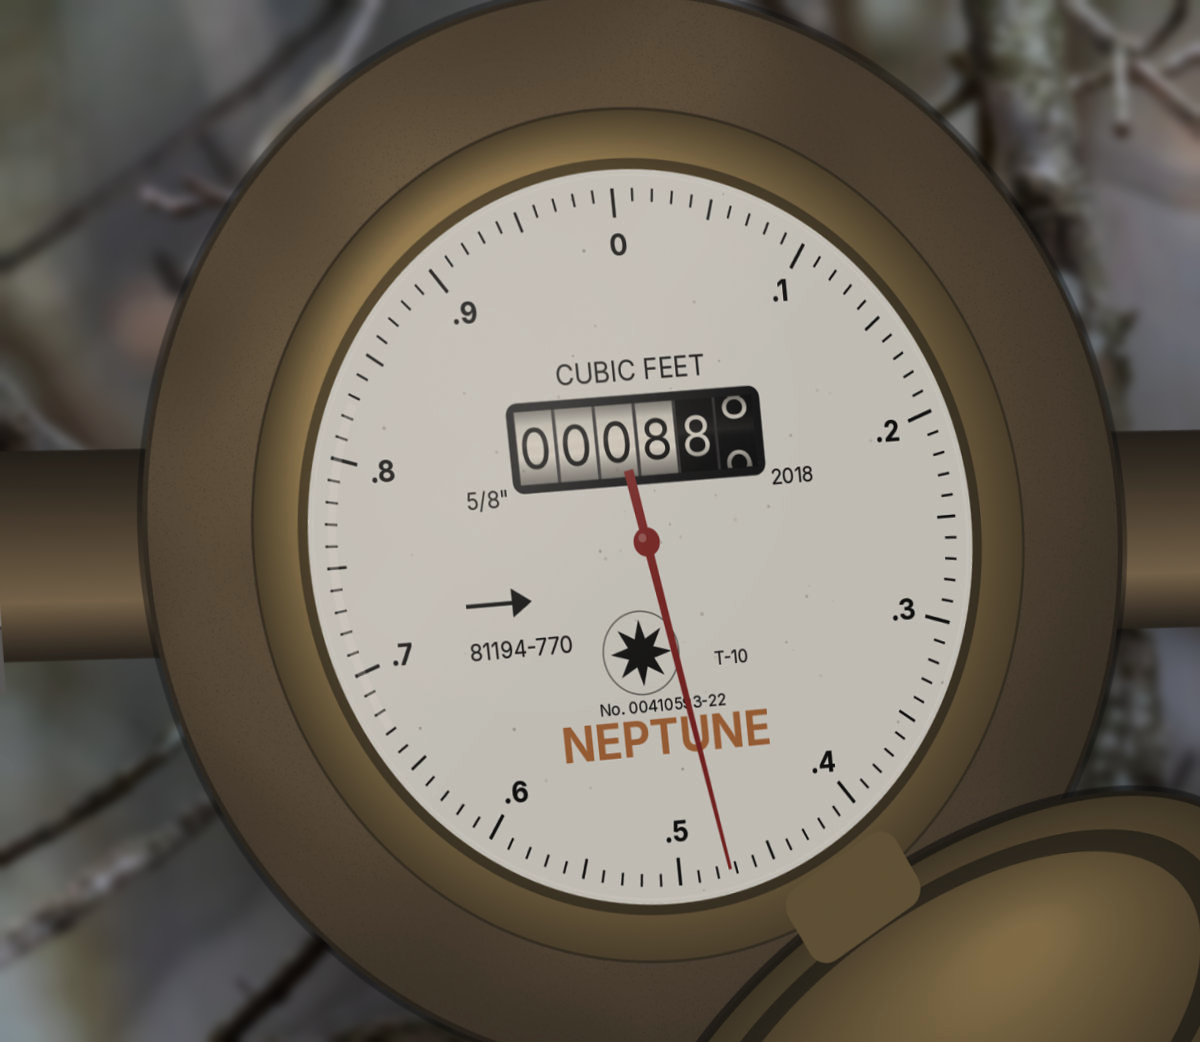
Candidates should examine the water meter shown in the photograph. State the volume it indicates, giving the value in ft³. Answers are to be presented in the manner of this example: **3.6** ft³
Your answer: **888.47** ft³
